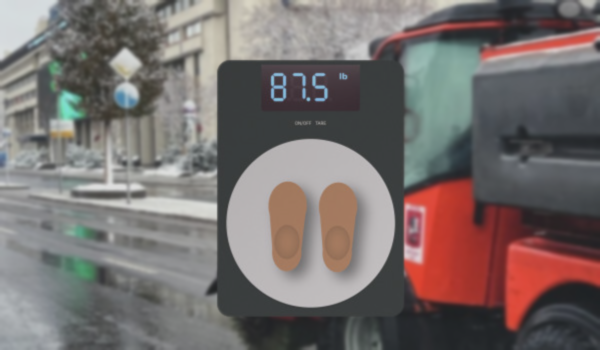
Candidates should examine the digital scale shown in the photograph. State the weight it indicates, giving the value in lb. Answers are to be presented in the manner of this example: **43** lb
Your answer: **87.5** lb
